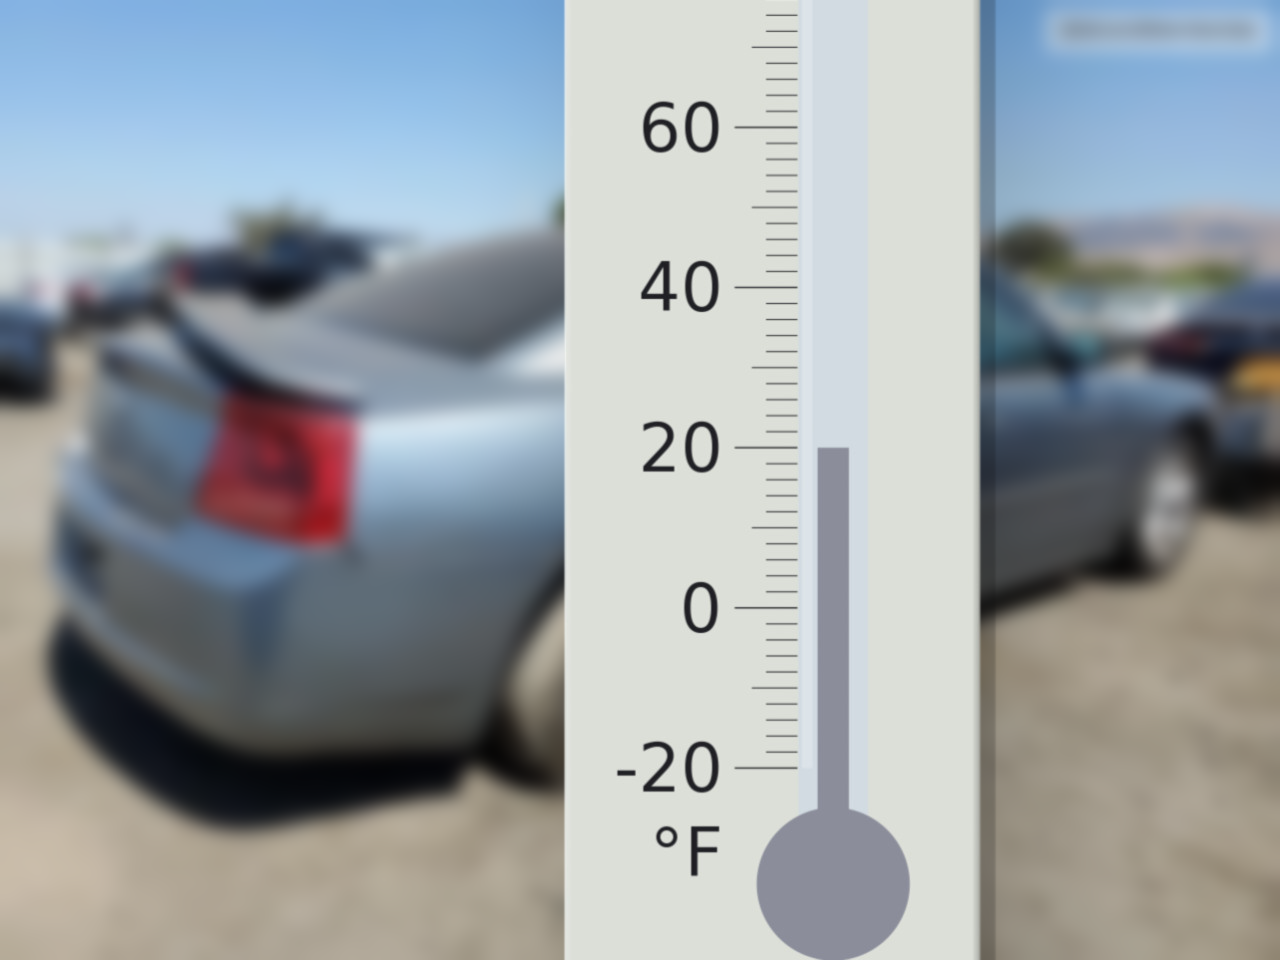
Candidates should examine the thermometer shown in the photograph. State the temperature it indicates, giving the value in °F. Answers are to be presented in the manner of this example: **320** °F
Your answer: **20** °F
